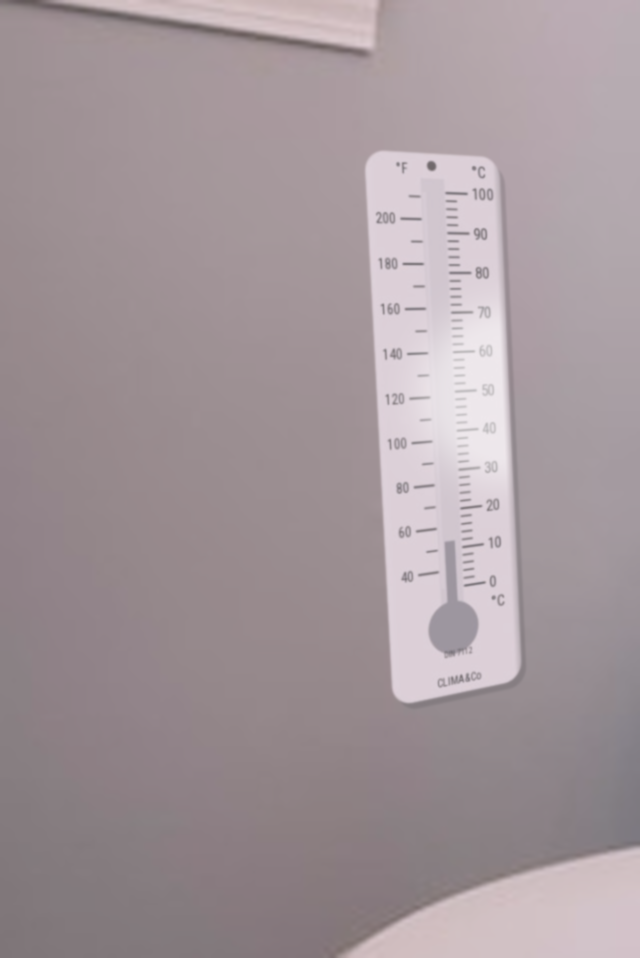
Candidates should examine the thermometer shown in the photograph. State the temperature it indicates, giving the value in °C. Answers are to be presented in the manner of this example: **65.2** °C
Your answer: **12** °C
